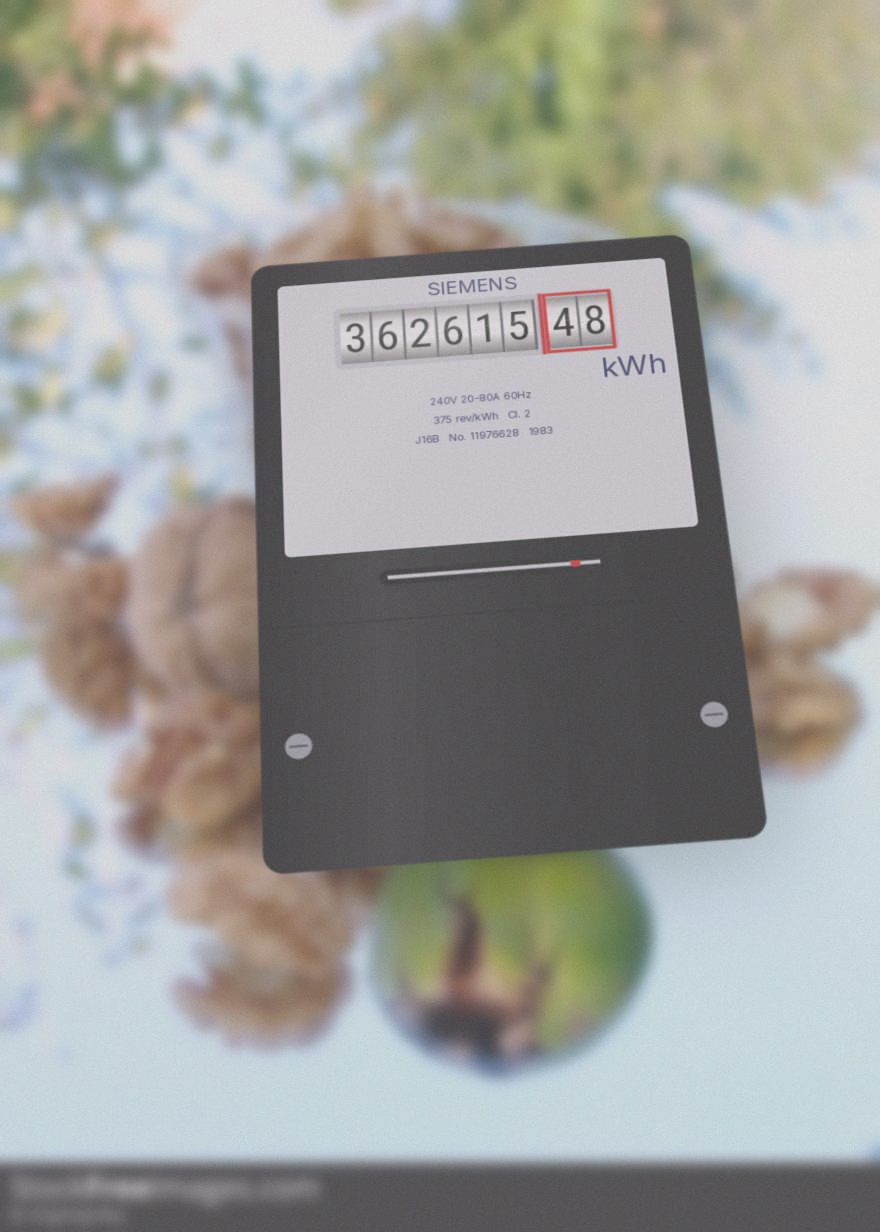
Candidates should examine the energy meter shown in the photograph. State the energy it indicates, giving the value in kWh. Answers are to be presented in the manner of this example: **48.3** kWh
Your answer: **362615.48** kWh
